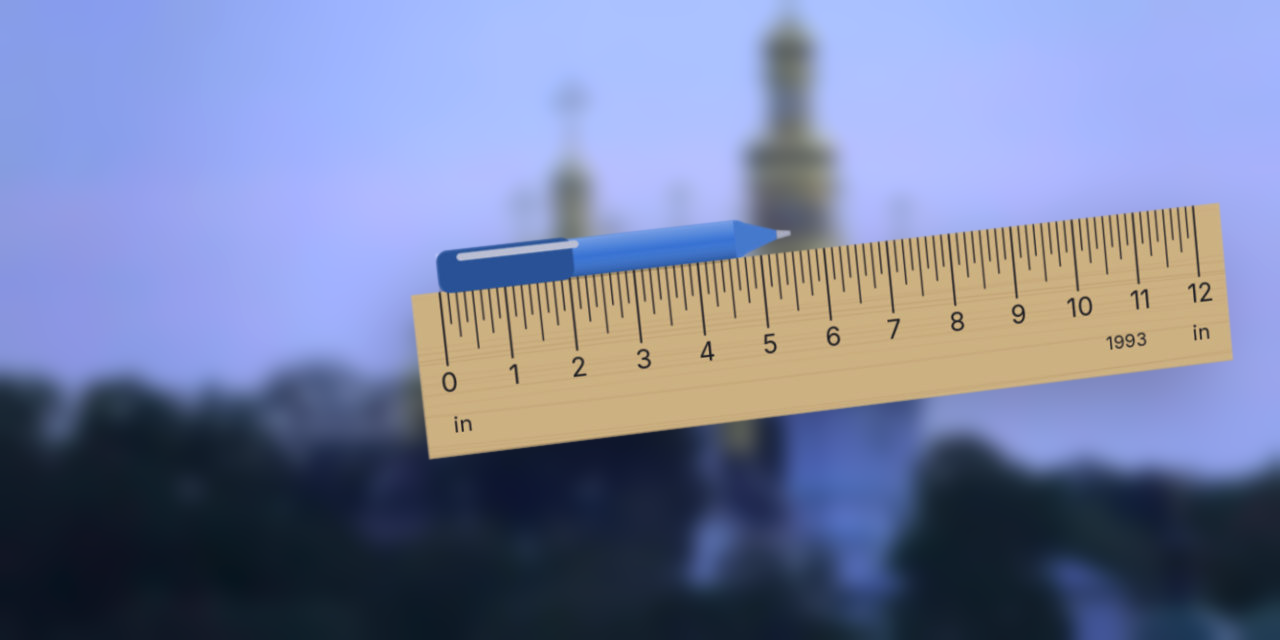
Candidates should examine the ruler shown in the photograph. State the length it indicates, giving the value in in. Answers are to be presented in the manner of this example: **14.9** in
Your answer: **5.5** in
